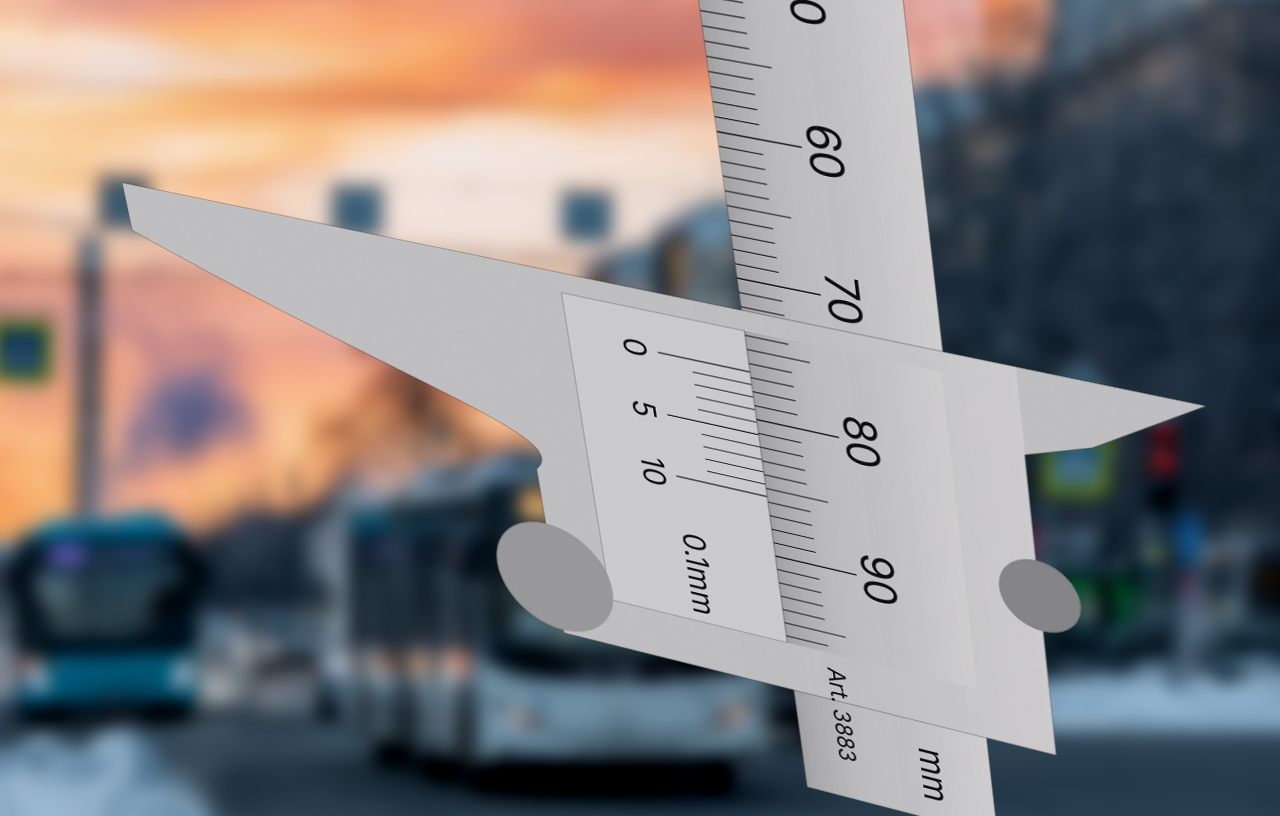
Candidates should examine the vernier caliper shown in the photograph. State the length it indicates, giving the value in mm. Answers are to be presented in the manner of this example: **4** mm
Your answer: **76.6** mm
